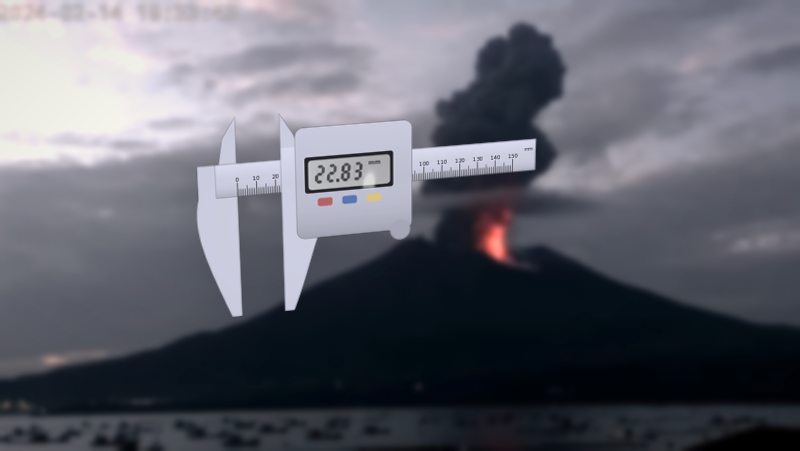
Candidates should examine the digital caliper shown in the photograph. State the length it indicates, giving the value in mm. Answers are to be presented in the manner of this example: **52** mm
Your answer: **22.83** mm
